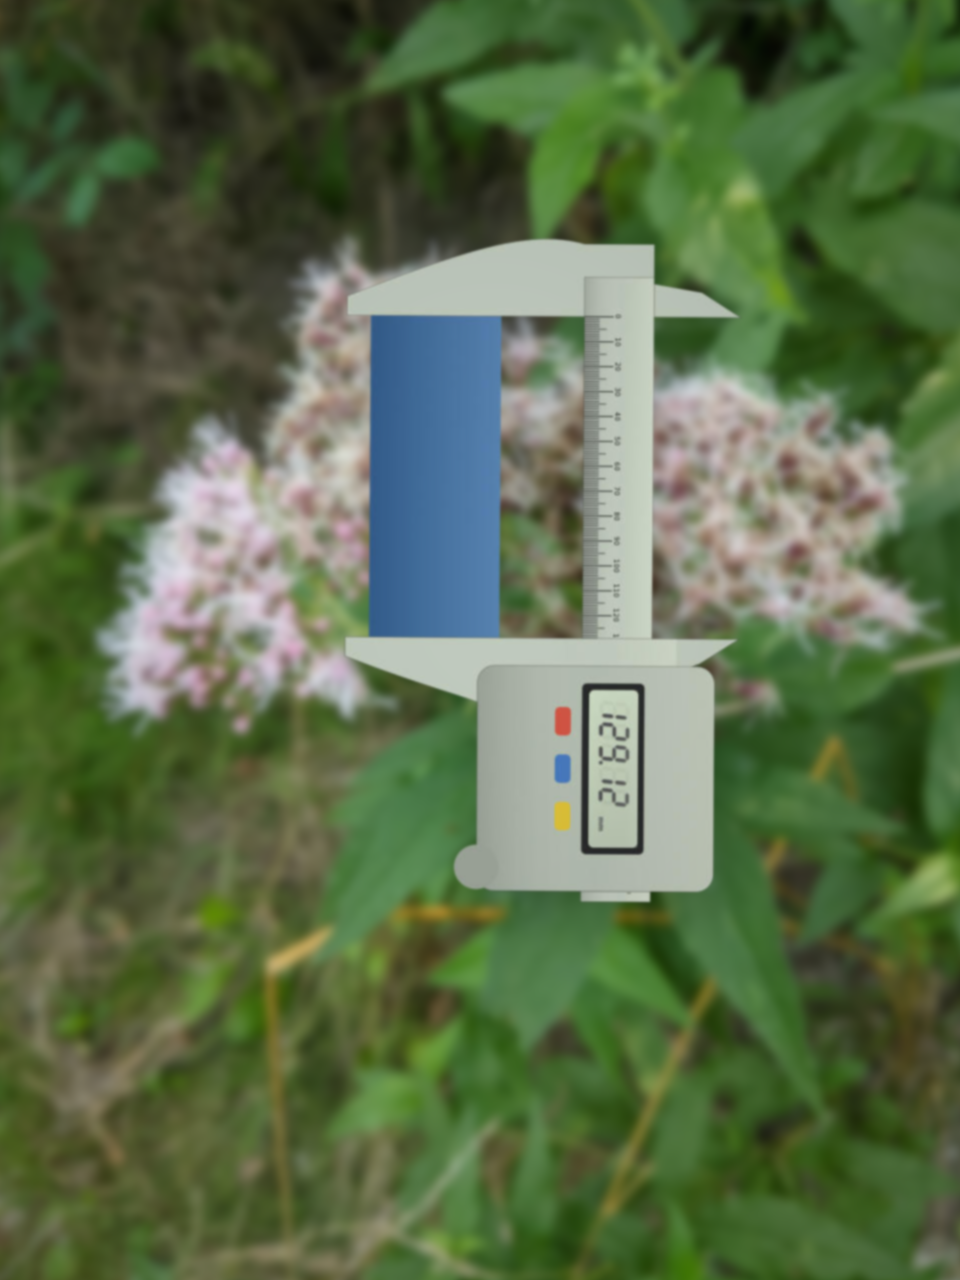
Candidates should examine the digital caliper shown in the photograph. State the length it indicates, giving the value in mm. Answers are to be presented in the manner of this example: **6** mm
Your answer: **129.12** mm
